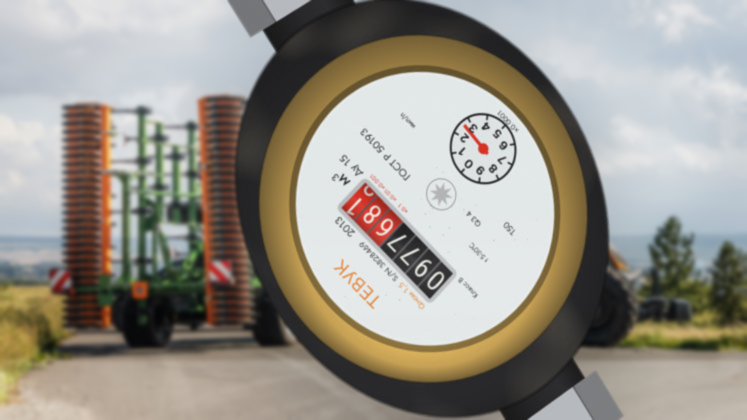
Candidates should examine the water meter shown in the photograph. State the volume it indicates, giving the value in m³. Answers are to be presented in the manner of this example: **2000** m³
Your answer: **977.6812** m³
